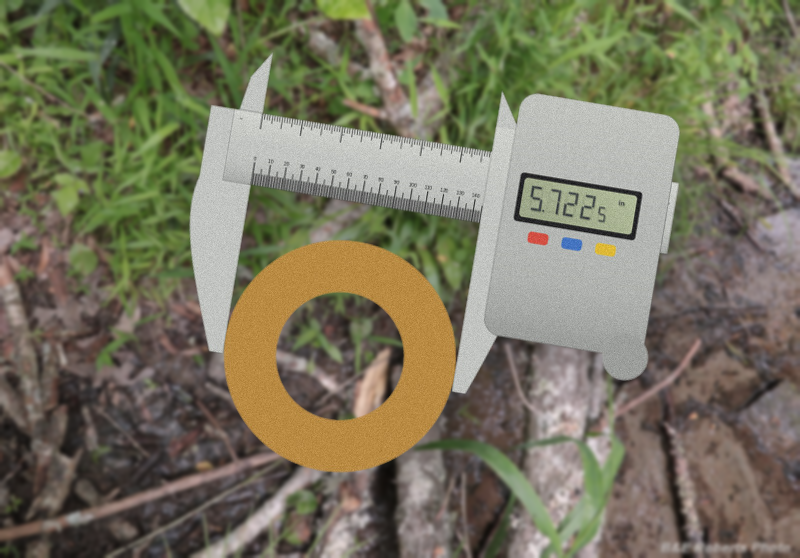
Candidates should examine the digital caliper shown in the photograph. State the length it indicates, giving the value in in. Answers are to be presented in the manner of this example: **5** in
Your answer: **5.7225** in
